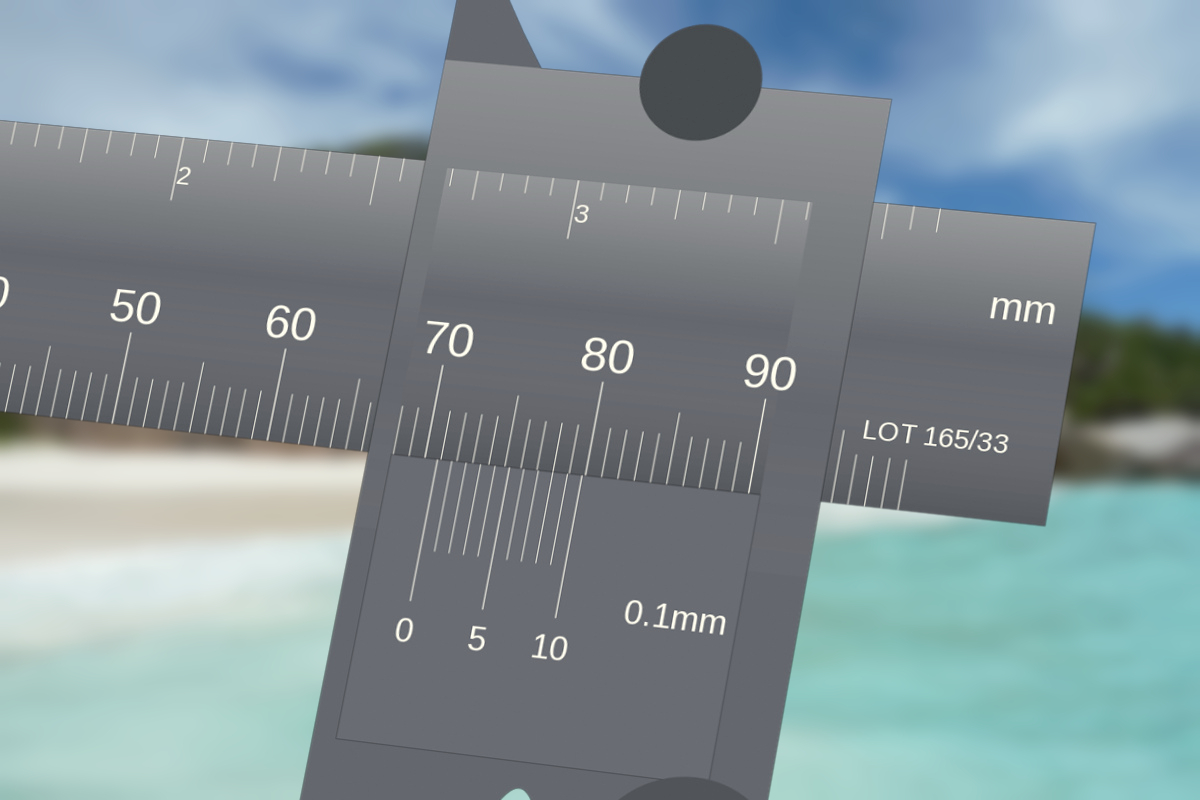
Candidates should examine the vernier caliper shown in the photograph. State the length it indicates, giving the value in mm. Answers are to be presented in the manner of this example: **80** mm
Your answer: **70.8** mm
